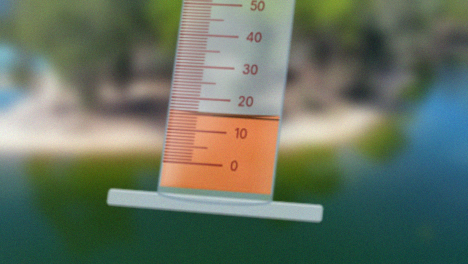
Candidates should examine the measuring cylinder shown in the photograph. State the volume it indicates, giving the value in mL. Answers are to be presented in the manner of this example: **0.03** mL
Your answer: **15** mL
